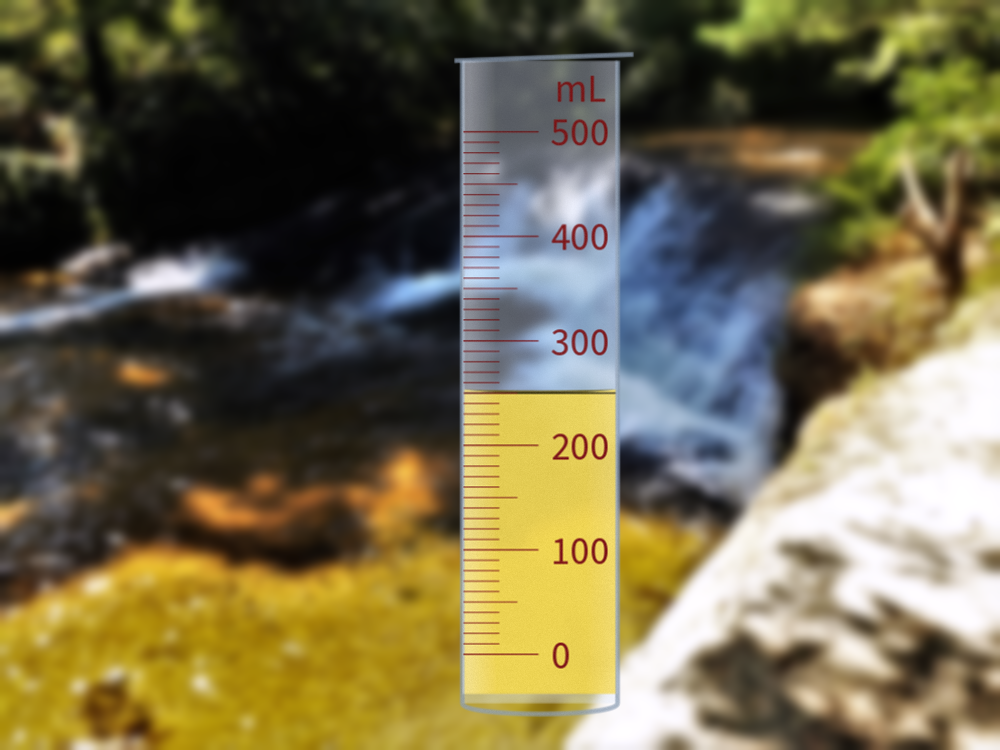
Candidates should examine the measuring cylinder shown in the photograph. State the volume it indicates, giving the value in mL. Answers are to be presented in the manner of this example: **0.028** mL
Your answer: **250** mL
